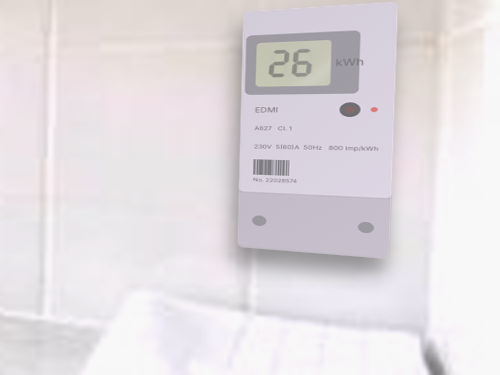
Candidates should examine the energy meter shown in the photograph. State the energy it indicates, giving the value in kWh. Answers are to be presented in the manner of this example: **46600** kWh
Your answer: **26** kWh
